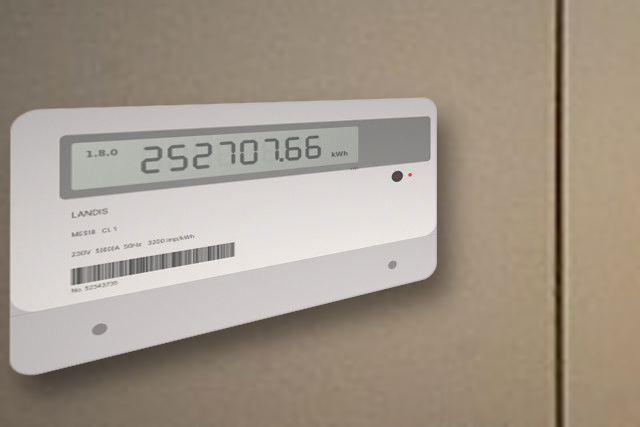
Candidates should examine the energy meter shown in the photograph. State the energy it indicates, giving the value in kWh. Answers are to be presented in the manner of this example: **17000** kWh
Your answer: **252707.66** kWh
